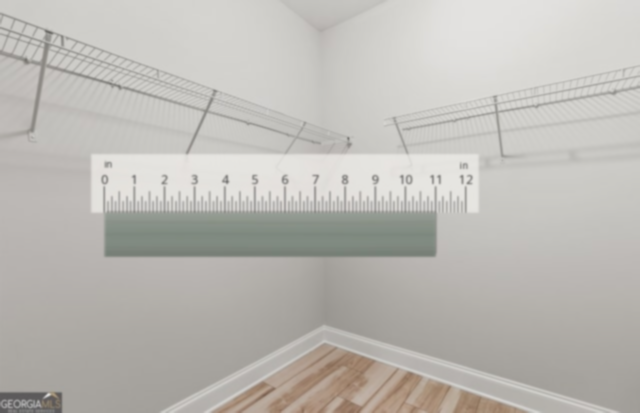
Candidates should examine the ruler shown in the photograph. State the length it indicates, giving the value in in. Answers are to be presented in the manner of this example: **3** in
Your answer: **11** in
